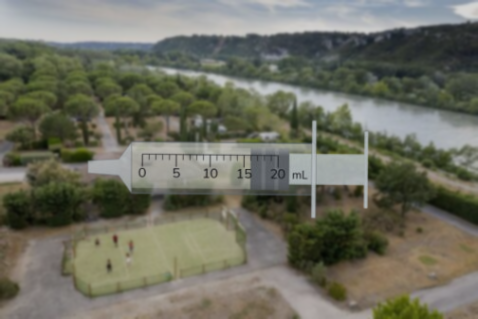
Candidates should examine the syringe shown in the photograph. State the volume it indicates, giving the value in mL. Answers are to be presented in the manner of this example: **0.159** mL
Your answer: **16** mL
